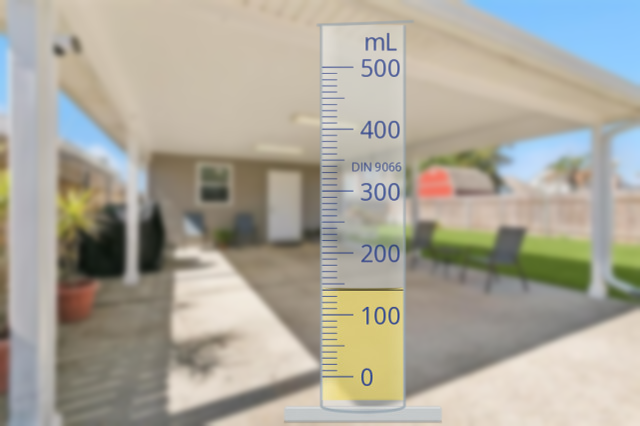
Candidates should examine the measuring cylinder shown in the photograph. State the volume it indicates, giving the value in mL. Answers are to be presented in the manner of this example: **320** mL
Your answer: **140** mL
